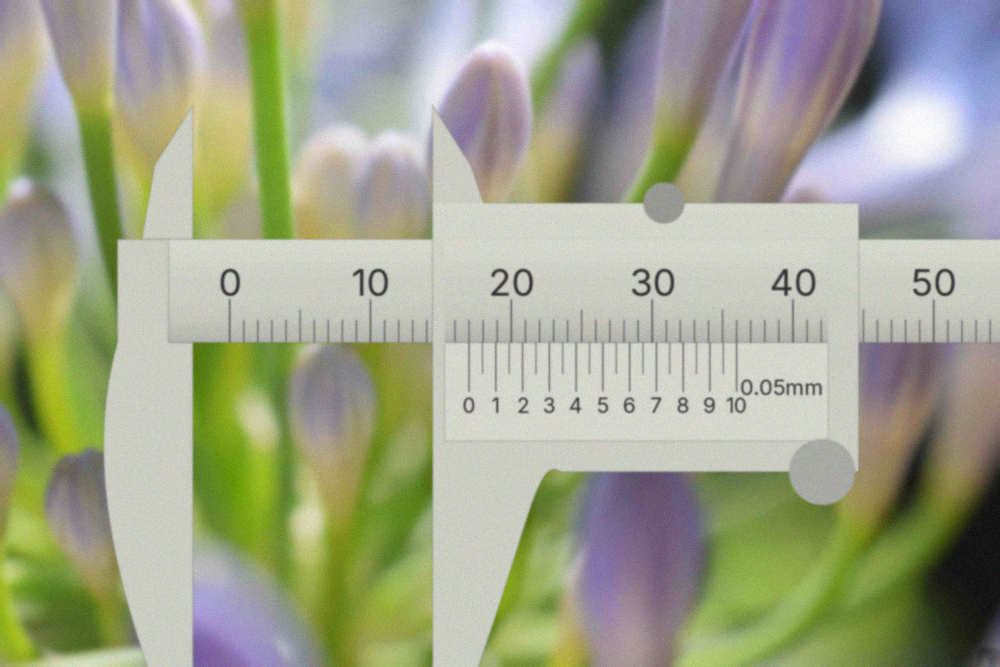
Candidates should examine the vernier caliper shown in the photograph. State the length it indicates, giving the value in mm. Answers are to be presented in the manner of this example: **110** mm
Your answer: **17.0** mm
